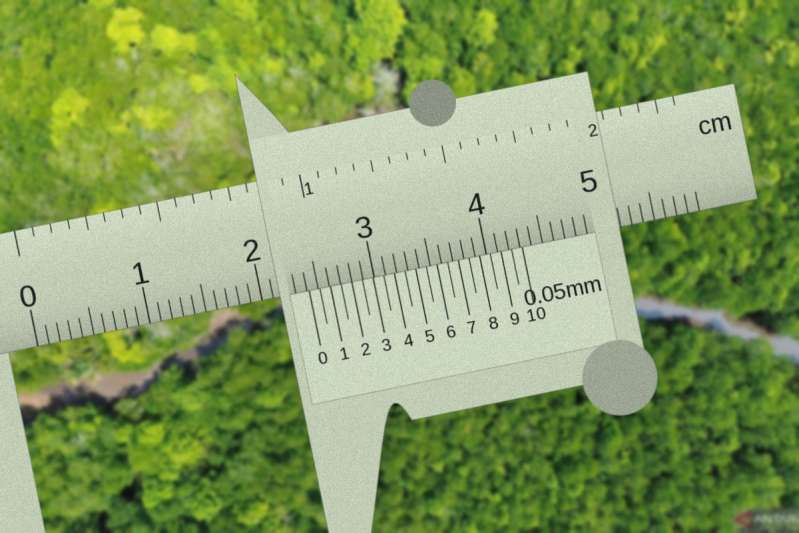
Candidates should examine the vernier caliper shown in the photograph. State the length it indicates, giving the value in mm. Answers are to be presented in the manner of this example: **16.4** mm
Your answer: **24.2** mm
